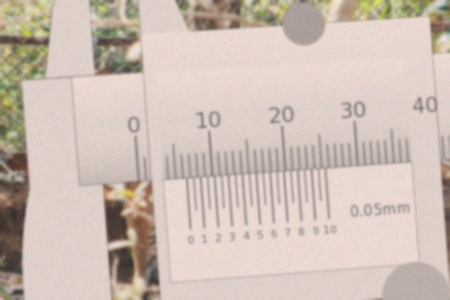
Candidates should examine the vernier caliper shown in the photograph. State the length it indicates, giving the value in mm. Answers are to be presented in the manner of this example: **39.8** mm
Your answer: **6.5** mm
